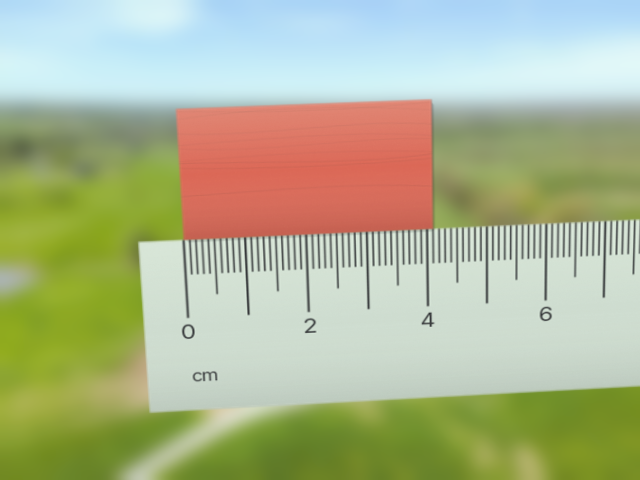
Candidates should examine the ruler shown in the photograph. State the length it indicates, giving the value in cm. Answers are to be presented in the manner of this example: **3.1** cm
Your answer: **4.1** cm
